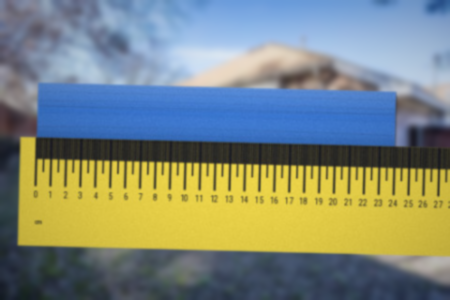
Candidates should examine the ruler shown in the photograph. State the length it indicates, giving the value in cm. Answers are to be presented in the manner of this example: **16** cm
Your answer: **24** cm
